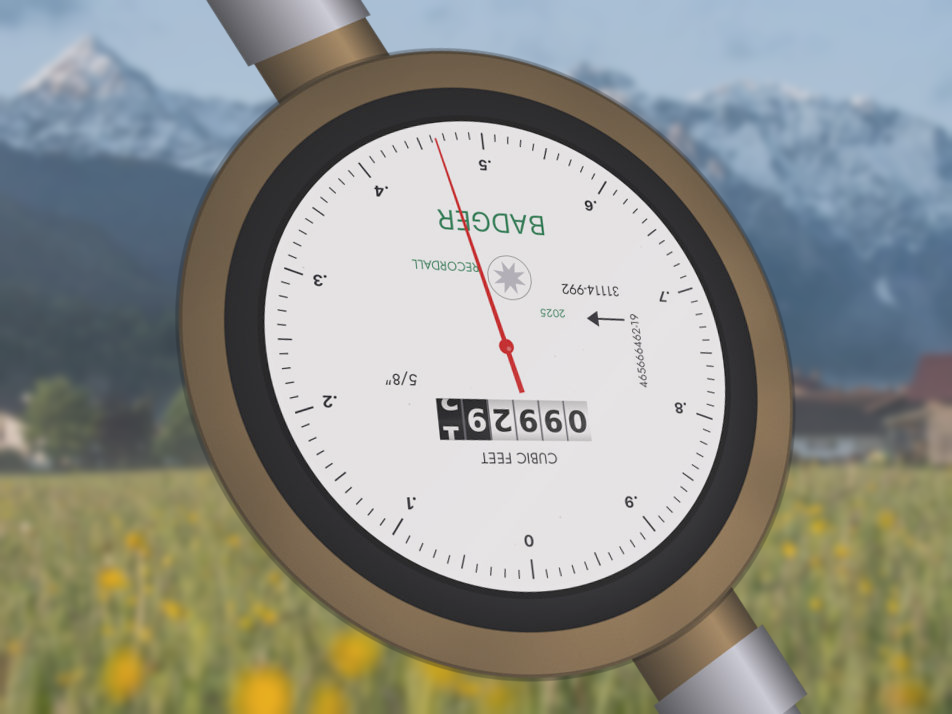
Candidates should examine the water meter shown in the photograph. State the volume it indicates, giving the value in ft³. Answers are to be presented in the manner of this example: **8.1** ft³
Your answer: **99291.46** ft³
